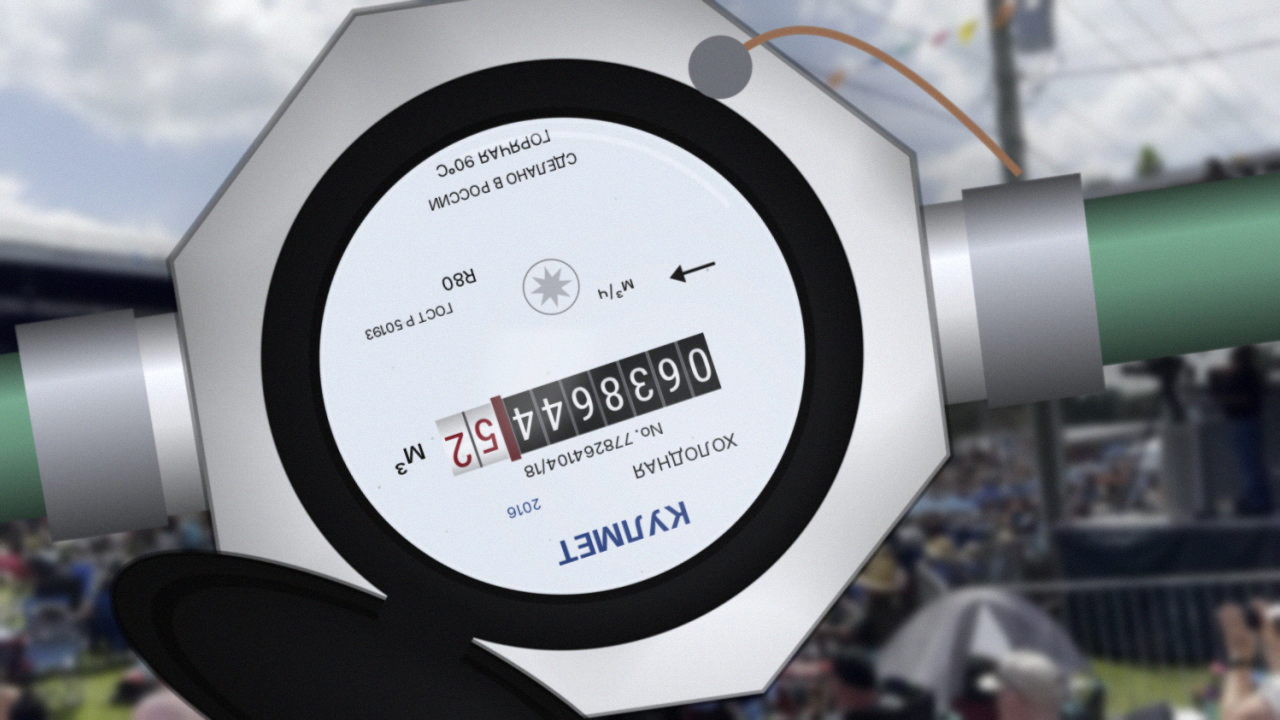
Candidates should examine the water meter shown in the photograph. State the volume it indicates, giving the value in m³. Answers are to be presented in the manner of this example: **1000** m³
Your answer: **638644.52** m³
